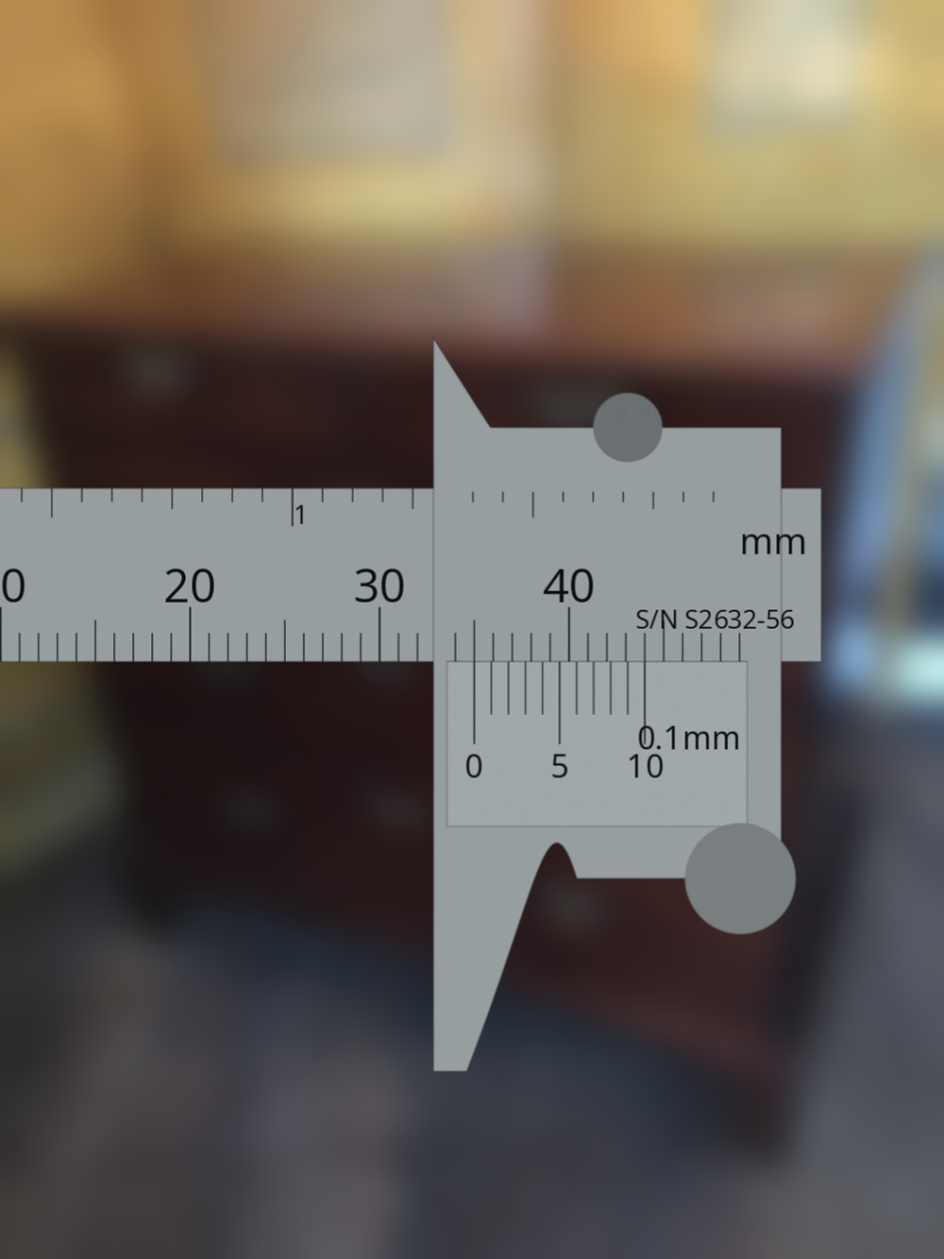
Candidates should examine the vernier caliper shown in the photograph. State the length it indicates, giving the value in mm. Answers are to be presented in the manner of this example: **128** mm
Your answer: **35.0** mm
